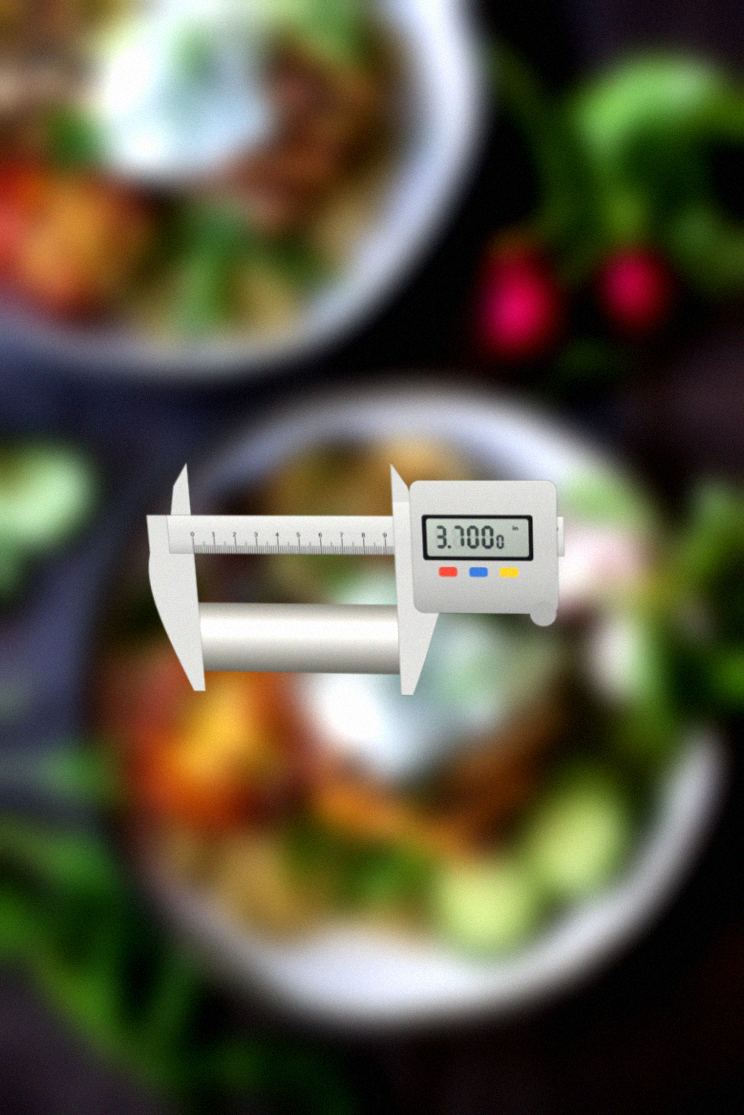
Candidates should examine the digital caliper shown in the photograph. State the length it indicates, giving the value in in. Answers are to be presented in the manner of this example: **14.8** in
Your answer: **3.7000** in
